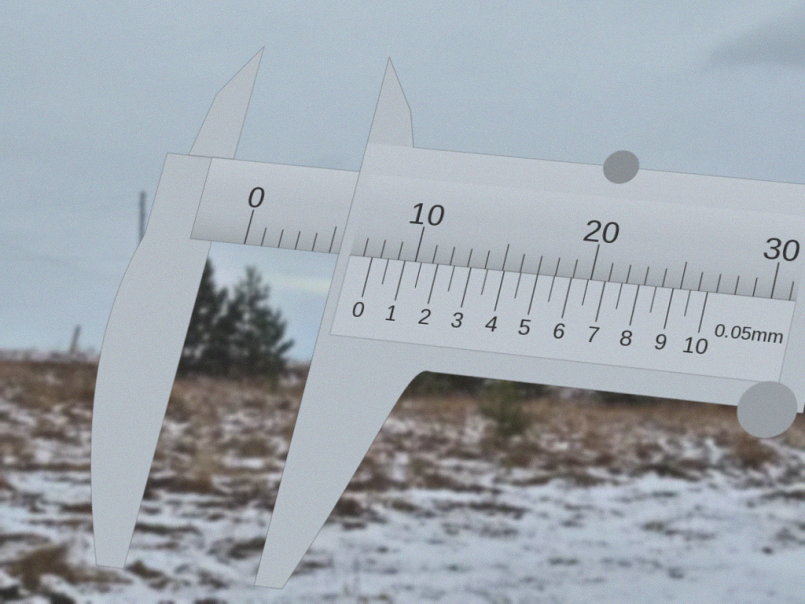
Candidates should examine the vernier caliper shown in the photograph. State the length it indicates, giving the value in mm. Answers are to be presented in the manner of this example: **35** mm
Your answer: **7.5** mm
